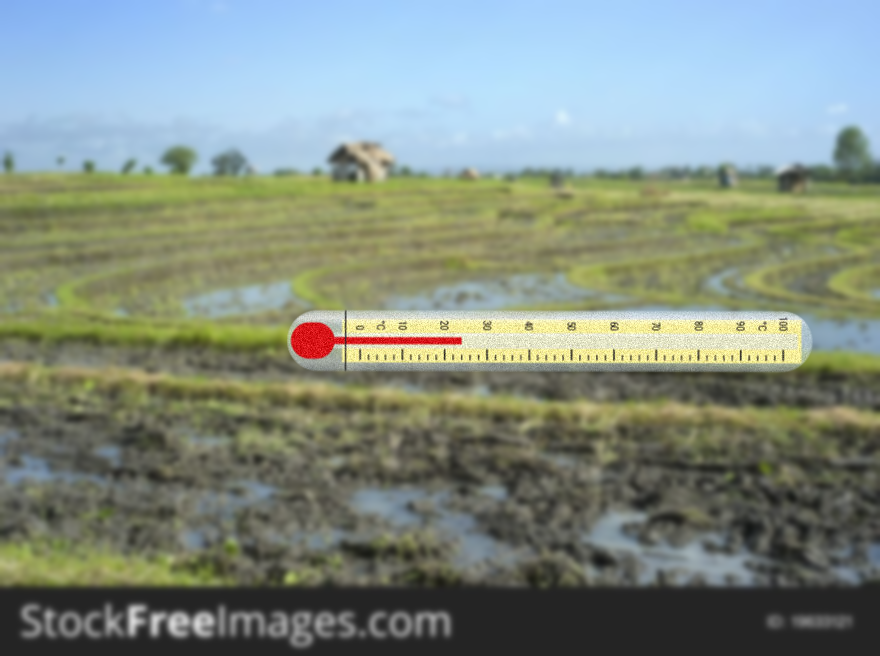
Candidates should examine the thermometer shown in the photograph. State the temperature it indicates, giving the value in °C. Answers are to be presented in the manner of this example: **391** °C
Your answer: **24** °C
